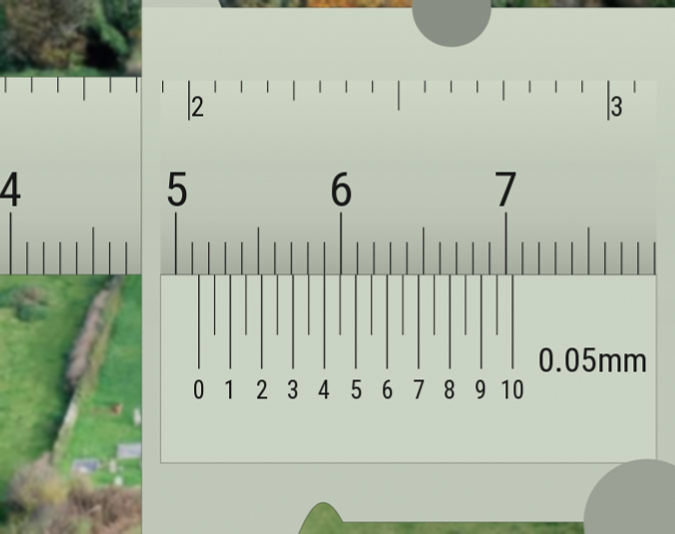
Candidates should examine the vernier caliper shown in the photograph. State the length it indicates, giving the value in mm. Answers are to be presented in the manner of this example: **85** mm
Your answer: **51.4** mm
